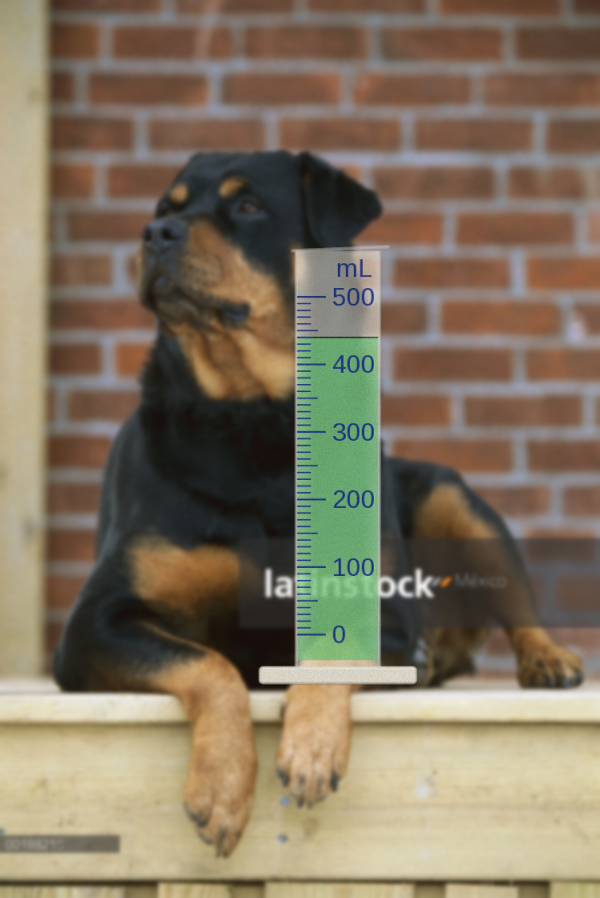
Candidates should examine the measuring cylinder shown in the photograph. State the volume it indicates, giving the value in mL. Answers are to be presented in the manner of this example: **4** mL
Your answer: **440** mL
